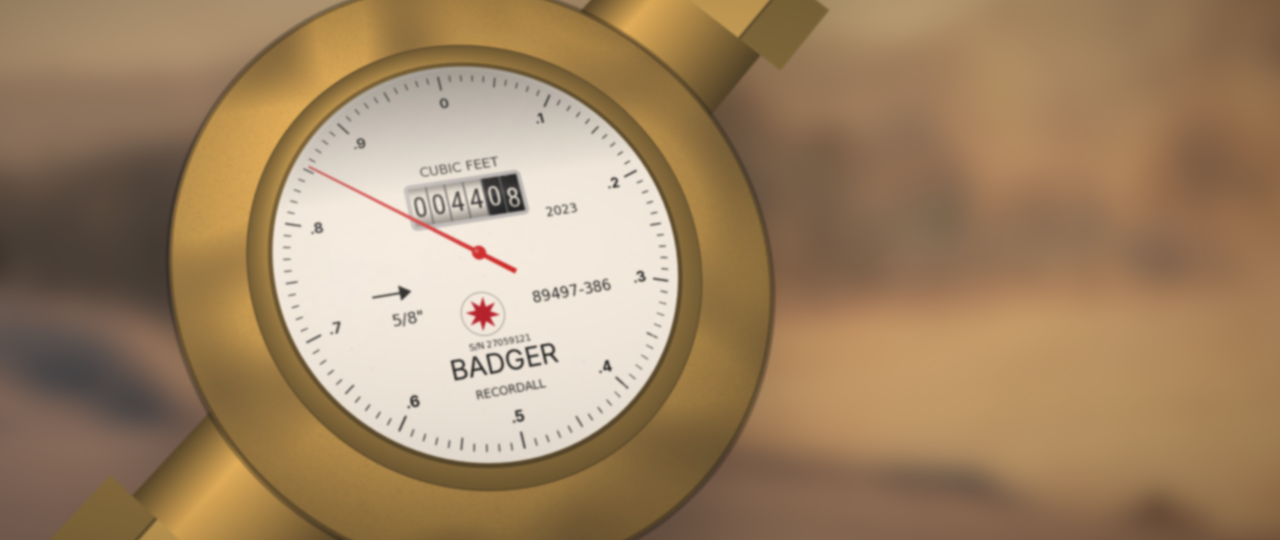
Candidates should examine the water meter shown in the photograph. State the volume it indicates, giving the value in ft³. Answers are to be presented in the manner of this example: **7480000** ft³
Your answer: **4407.85** ft³
